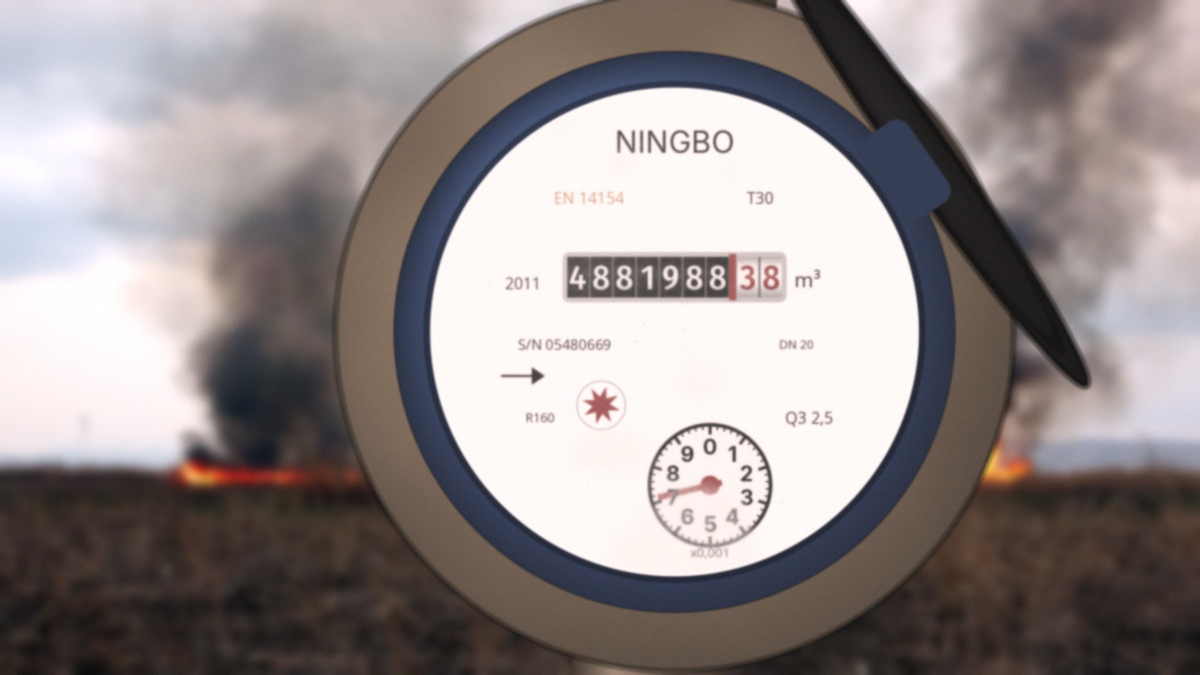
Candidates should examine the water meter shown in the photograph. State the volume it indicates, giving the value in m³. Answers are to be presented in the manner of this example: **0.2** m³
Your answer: **4881988.387** m³
